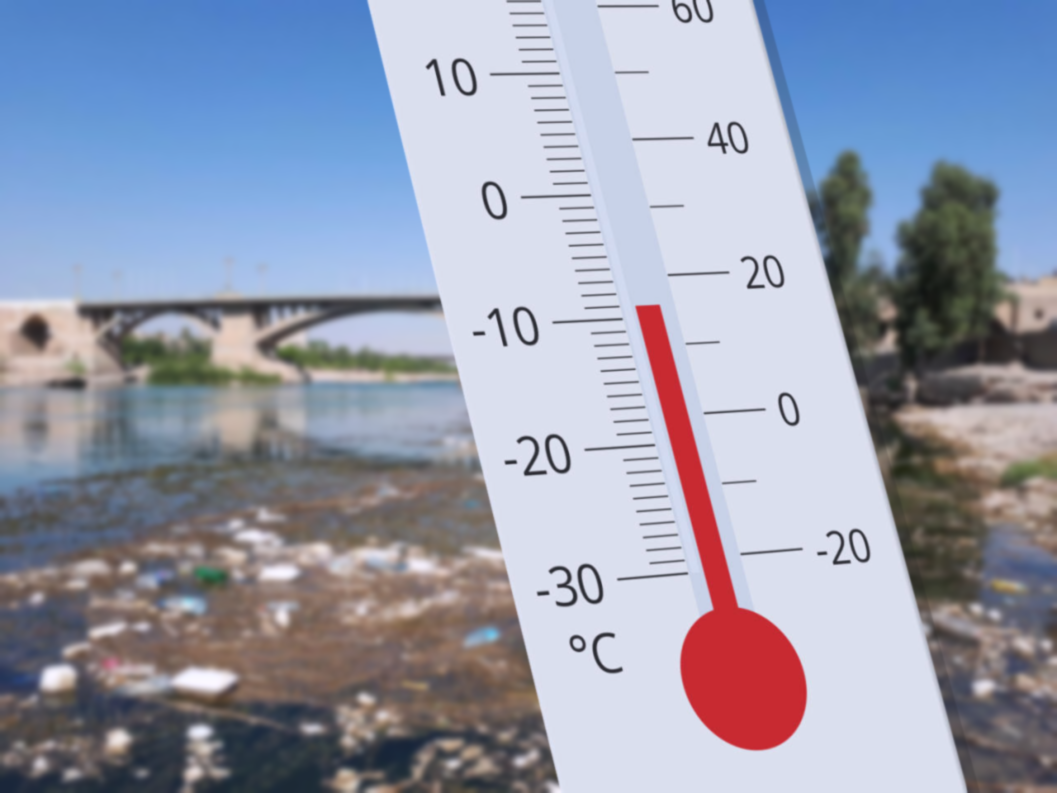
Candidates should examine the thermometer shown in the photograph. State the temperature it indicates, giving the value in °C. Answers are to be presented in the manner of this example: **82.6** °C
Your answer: **-9** °C
